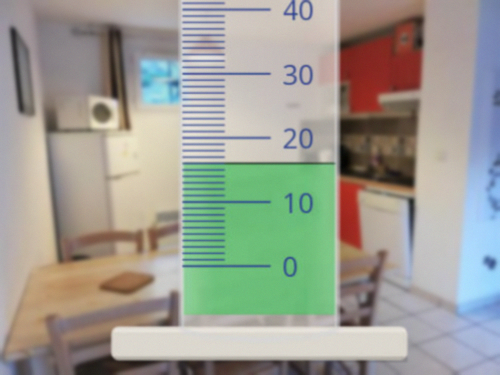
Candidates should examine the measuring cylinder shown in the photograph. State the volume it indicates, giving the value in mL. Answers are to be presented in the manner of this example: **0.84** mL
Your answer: **16** mL
